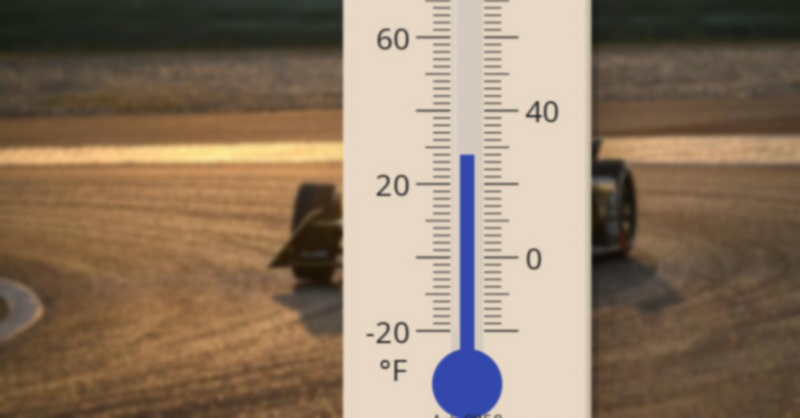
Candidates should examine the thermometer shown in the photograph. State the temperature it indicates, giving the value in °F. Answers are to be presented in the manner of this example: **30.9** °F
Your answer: **28** °F
